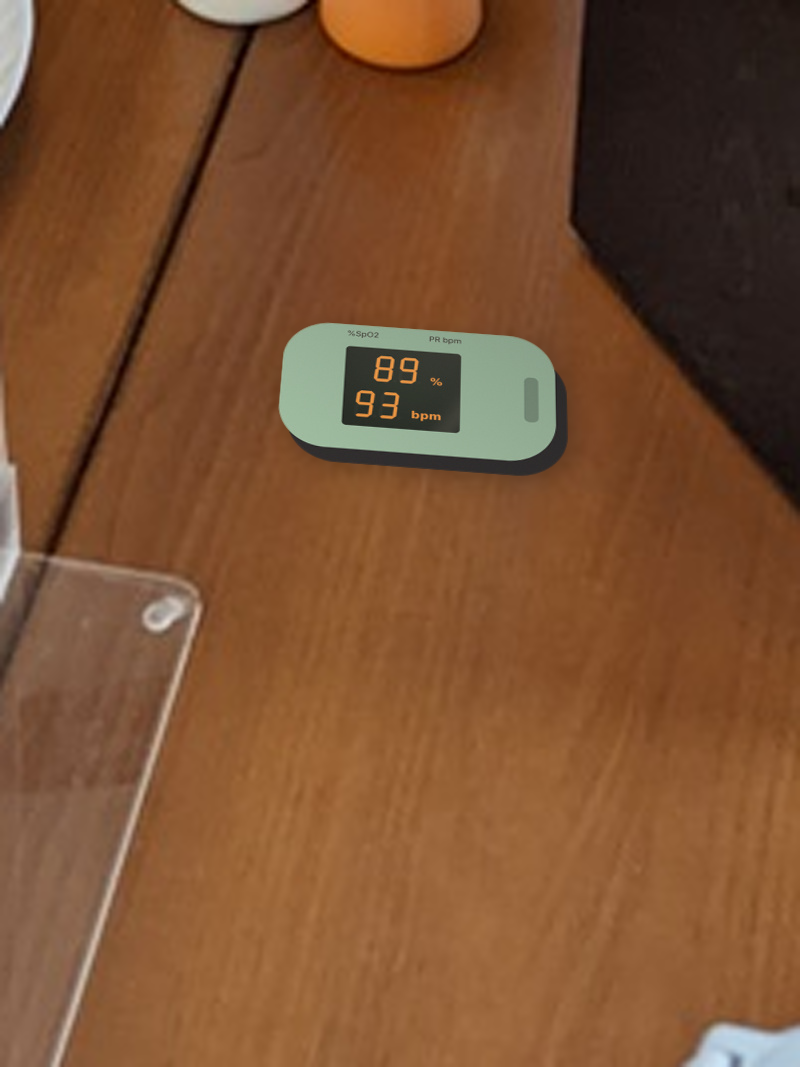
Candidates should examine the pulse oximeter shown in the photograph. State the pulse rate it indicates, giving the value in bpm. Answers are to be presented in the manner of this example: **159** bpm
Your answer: **93** bpm
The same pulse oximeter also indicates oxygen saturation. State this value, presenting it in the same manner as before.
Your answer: **89** %
